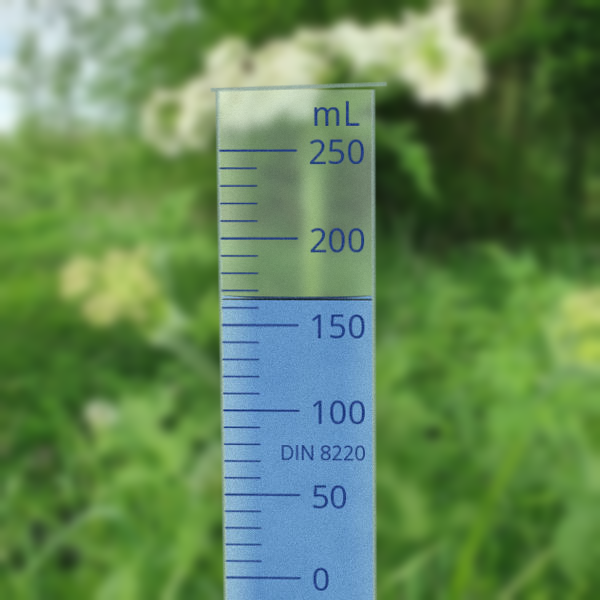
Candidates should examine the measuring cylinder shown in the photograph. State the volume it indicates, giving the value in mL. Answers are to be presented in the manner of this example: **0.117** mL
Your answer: **165** mL
